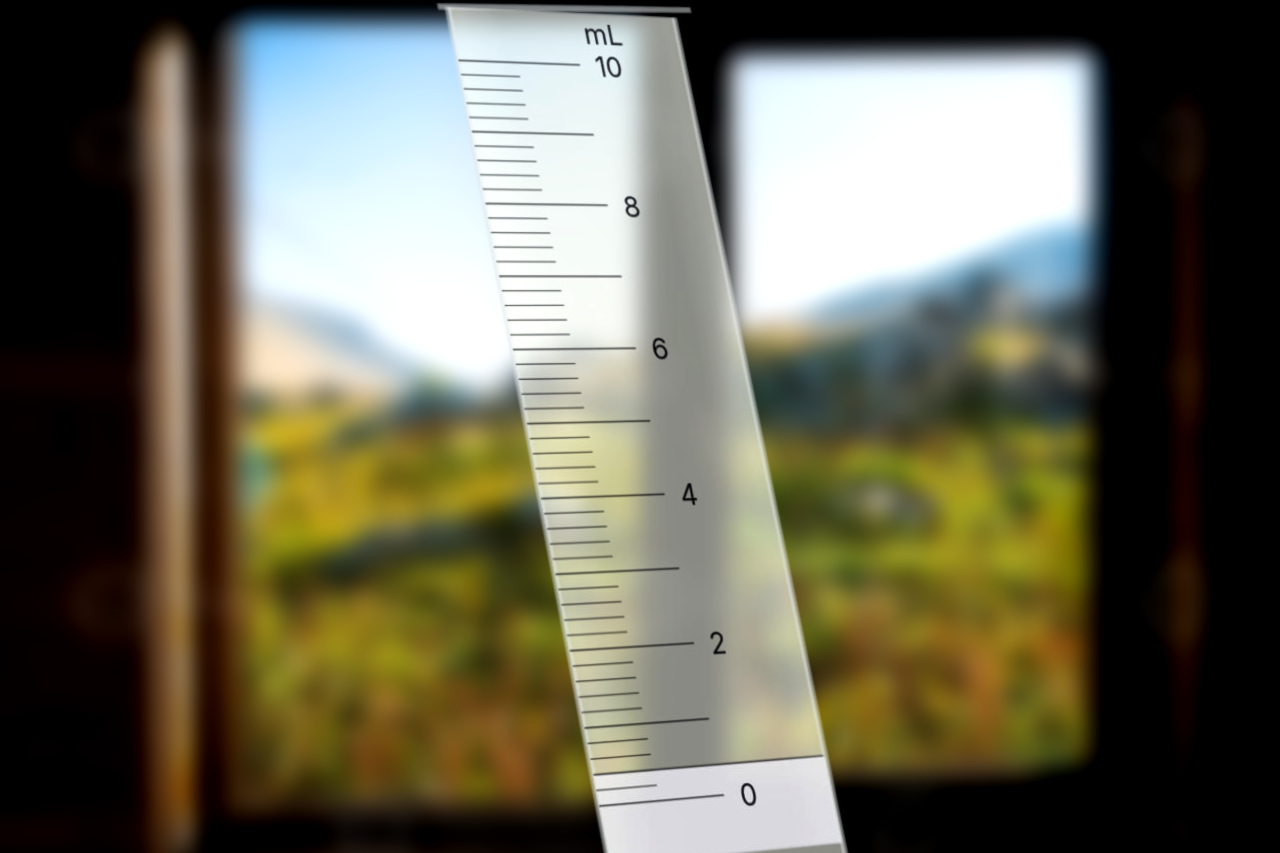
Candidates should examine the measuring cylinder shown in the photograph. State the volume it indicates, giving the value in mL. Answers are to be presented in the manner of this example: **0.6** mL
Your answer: **0.4** mL
